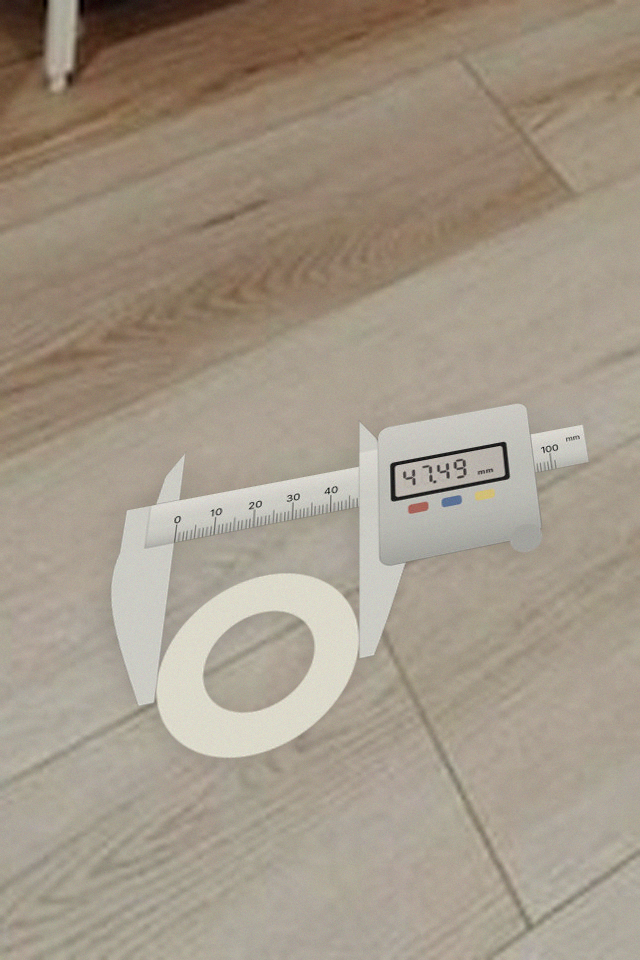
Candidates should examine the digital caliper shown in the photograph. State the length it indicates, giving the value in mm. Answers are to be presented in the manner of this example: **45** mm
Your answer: **47.49** mm
